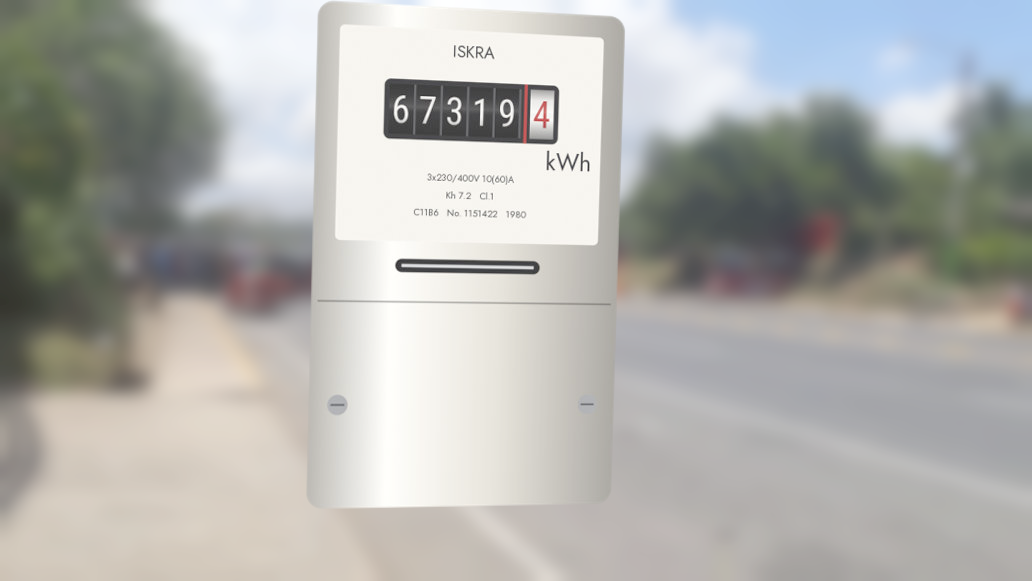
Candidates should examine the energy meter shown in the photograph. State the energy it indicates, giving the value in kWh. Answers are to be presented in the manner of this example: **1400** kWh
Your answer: **67319.4** kWh
